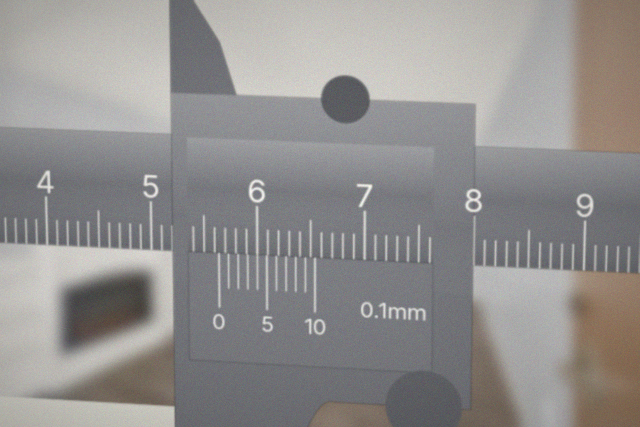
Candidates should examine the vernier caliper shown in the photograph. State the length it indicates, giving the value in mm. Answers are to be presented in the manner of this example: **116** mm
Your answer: **56.4** mm
